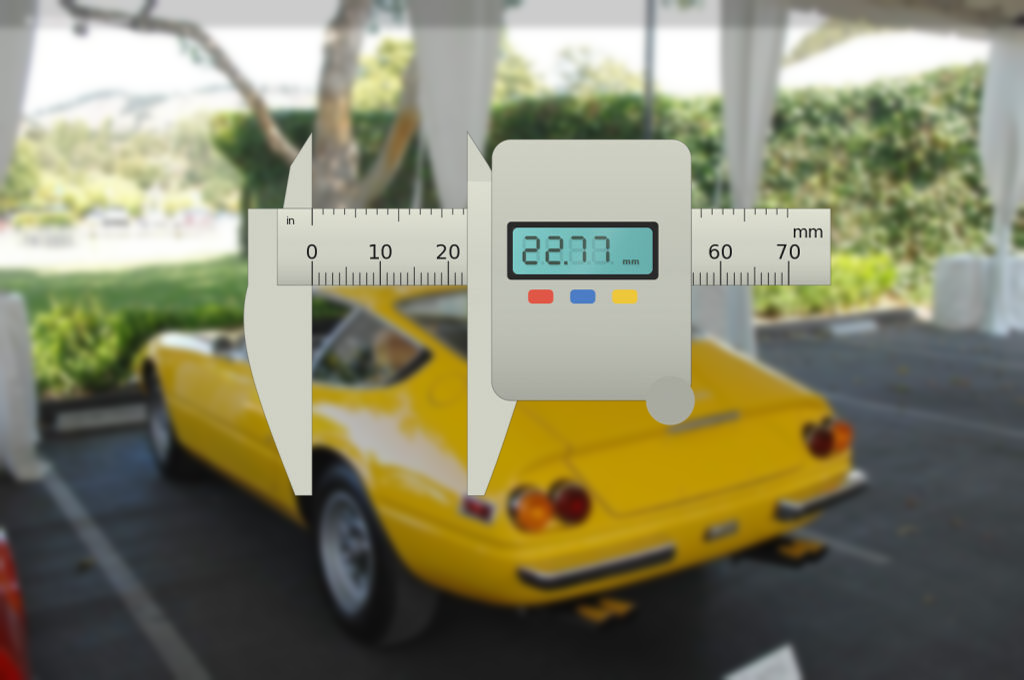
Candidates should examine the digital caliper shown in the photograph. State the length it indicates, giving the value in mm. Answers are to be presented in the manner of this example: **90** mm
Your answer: **22.77** mm
